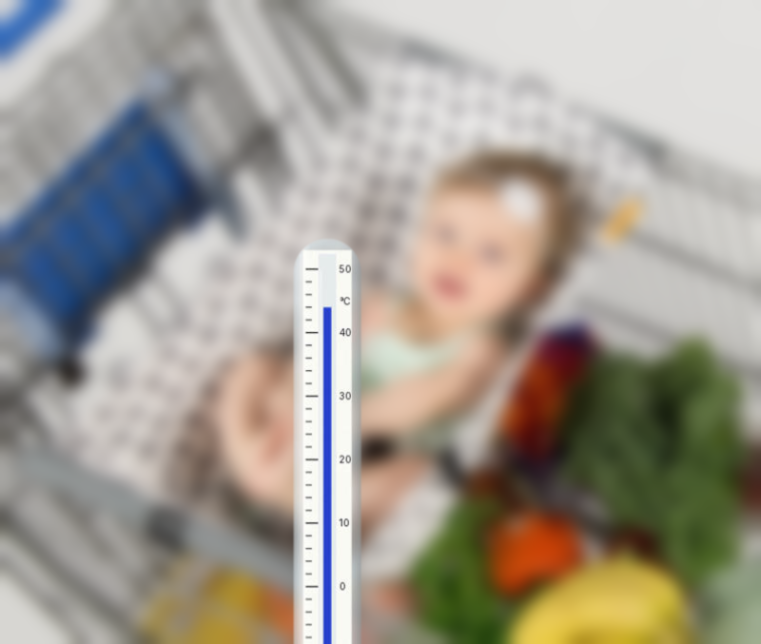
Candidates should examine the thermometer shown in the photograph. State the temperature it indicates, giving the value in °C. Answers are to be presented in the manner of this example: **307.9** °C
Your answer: **44** °C
